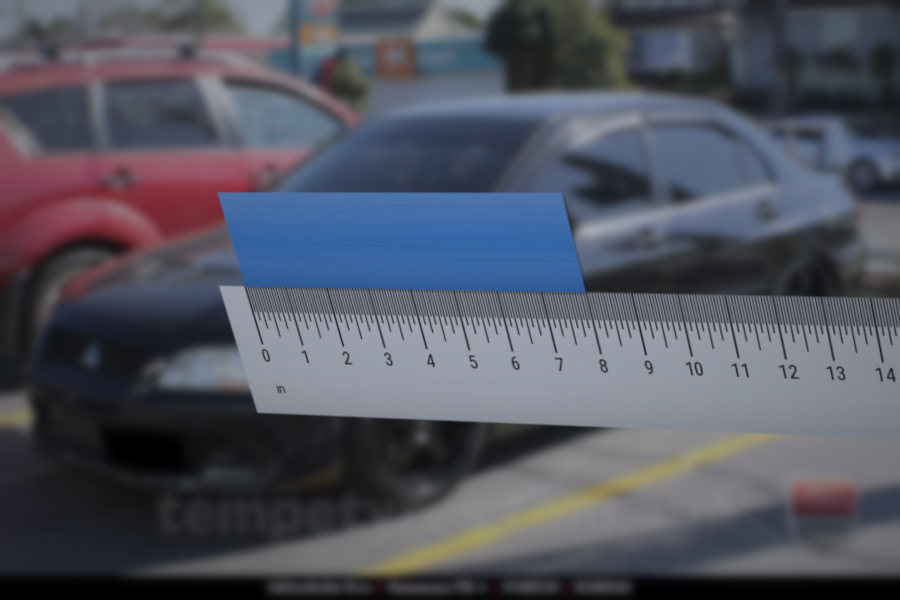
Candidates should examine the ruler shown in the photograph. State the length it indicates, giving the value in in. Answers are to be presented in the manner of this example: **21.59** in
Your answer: **8** in
